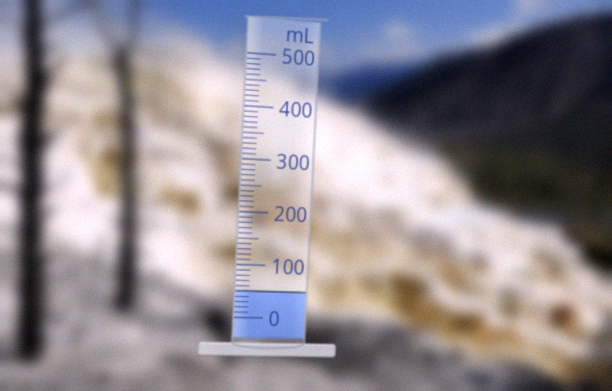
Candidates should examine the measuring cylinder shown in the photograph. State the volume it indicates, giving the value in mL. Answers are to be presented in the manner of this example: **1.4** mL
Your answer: **50** mL
